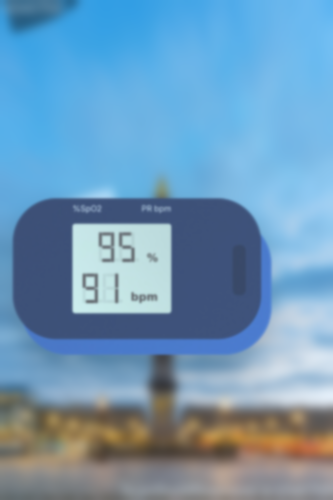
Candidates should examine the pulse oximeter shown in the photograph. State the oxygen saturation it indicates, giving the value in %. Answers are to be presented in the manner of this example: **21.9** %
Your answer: **95** %
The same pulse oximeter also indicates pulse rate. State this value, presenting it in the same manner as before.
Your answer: **91** bpm
